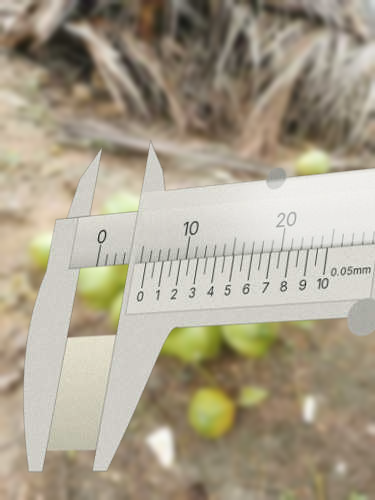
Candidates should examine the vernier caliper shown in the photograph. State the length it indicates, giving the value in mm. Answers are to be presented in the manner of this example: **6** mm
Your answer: **5.6** mm
